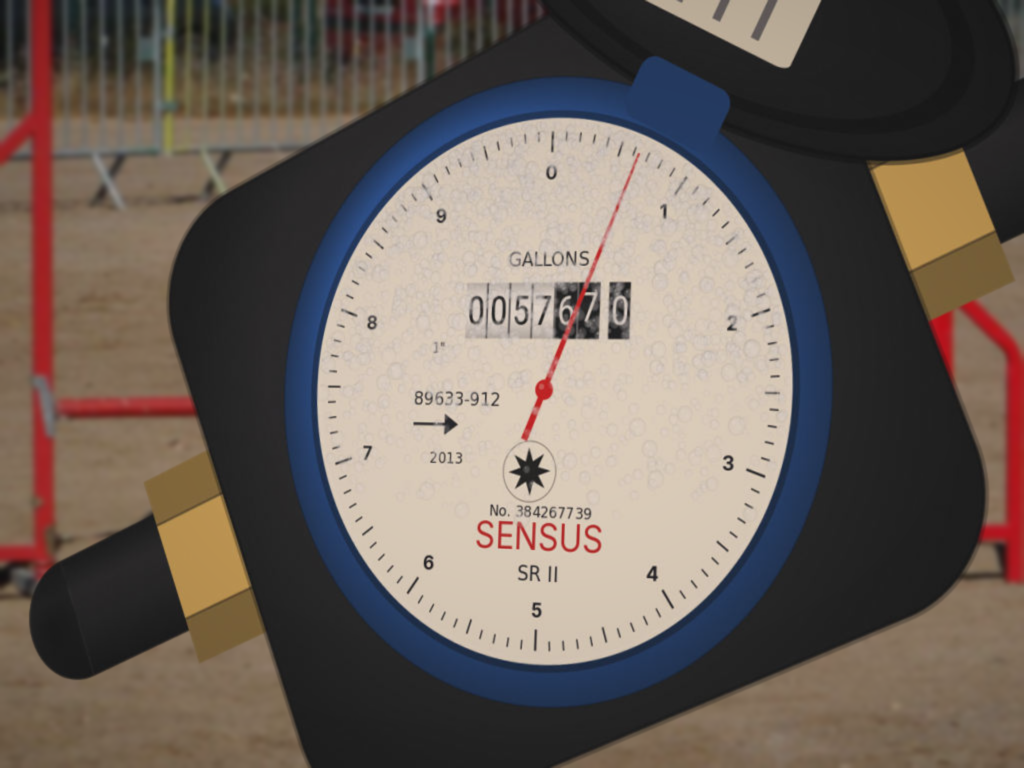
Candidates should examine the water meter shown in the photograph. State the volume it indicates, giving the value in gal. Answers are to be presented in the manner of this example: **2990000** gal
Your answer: **57670.6** gal
